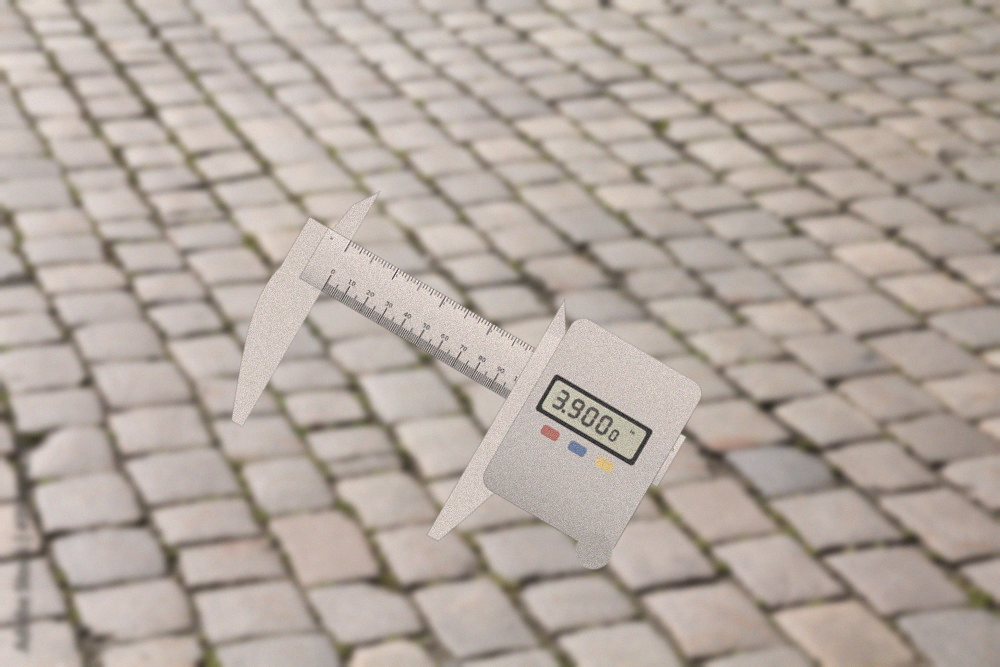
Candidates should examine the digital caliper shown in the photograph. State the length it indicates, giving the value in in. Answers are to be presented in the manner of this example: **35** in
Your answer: **3.9000** in
